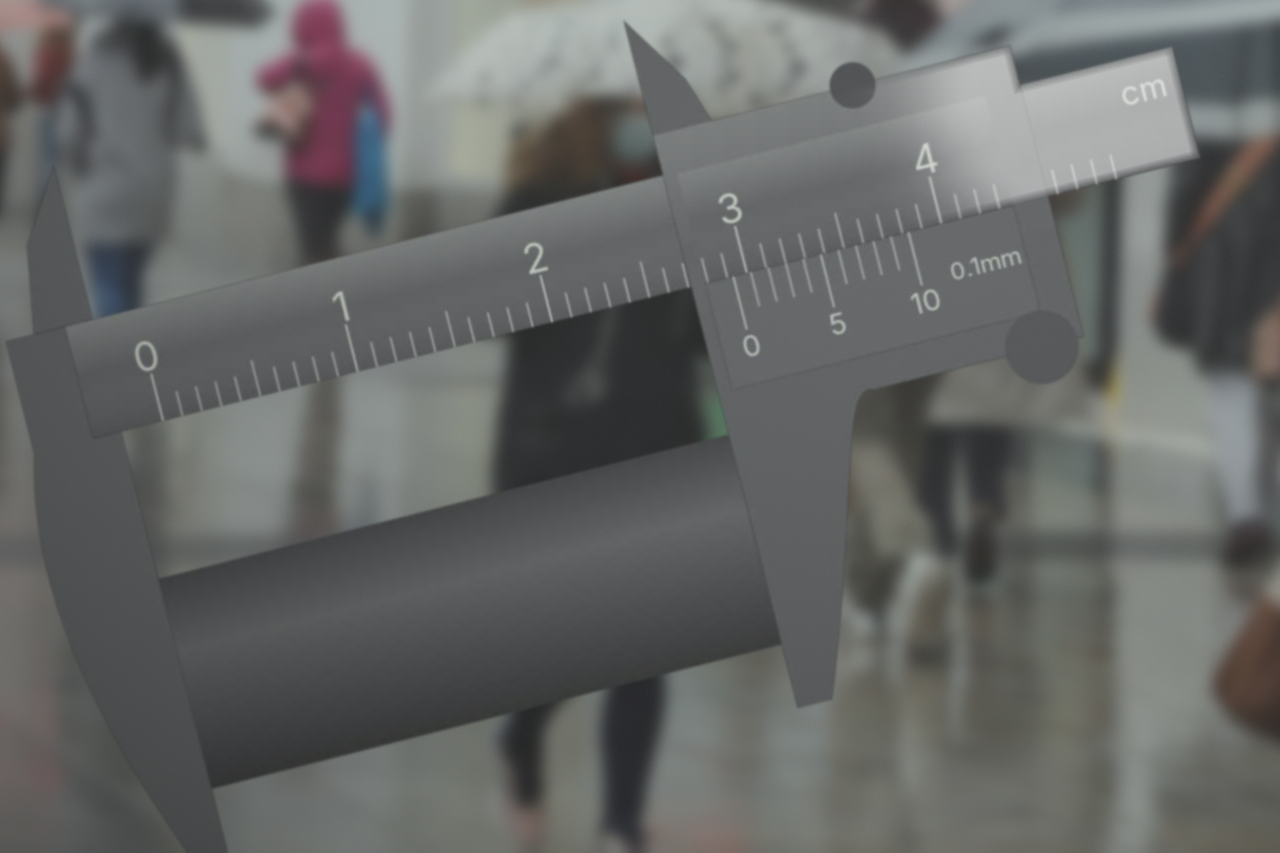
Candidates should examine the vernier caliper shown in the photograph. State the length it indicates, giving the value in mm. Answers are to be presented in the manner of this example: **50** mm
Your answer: **29.3** mm
